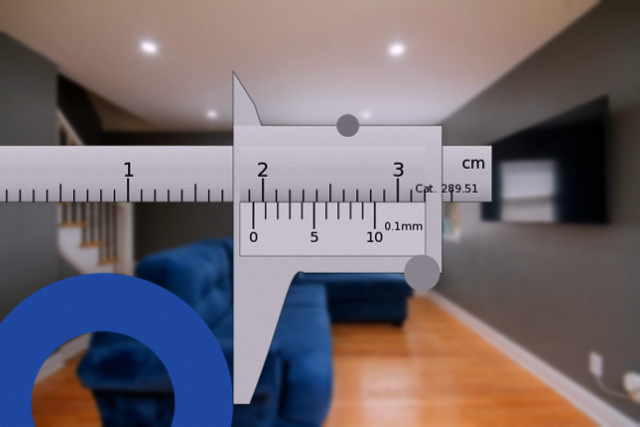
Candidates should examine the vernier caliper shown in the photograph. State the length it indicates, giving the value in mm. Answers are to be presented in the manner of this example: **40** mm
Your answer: **19.3** mm
